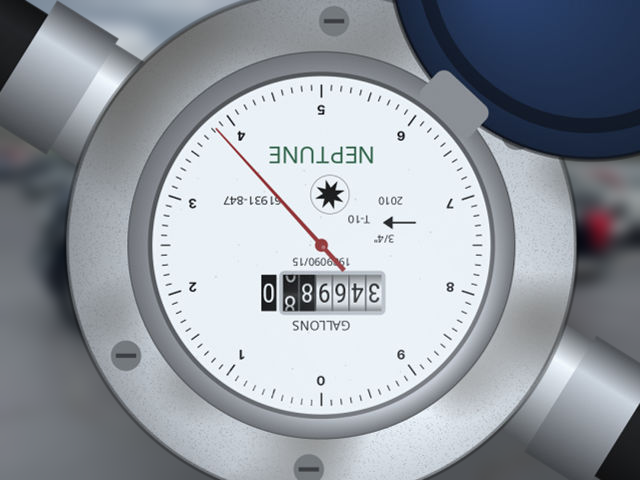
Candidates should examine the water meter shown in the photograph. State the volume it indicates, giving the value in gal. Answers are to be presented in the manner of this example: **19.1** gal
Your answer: **3469883.8** gal
